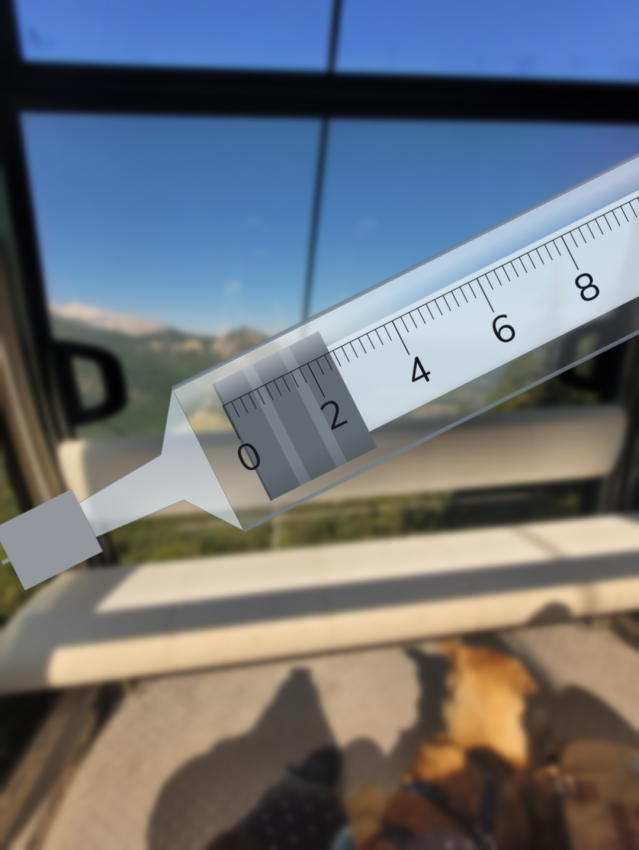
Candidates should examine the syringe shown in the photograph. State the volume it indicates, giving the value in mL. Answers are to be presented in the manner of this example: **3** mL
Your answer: **0** mL
